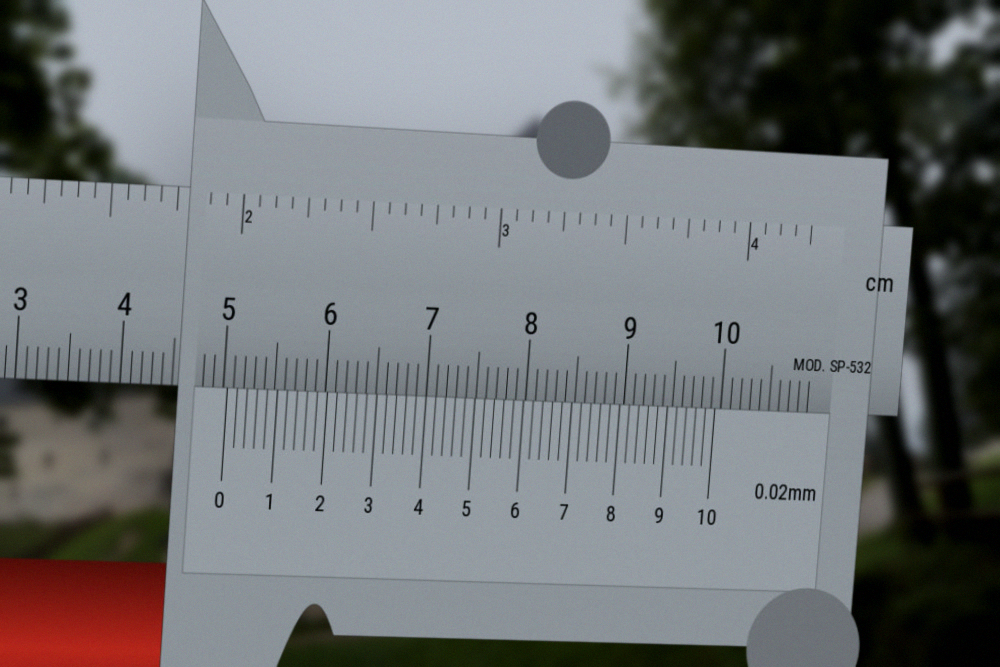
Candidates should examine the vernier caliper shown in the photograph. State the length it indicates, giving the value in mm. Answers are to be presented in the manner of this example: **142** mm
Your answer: **50.4** mm
